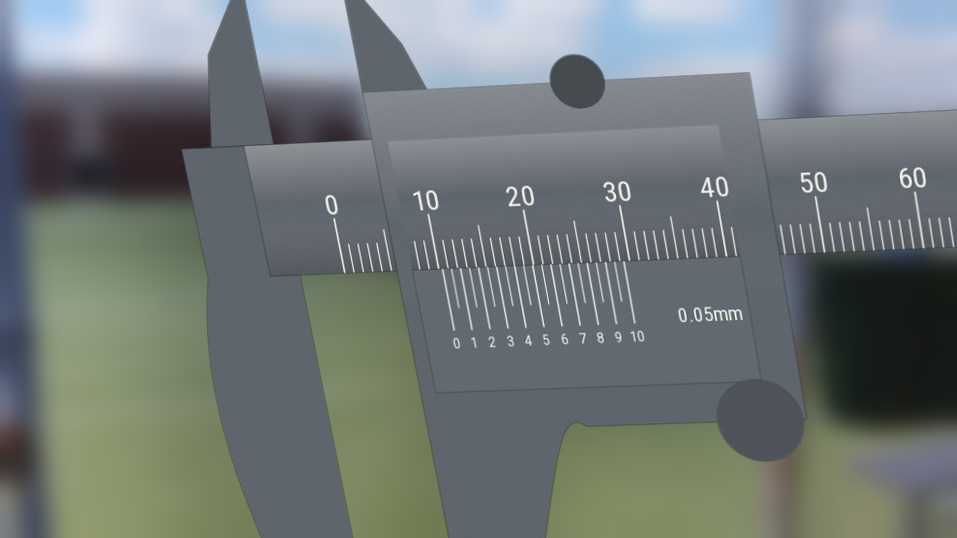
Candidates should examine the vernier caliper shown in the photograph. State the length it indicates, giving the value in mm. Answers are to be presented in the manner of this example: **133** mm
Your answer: **10.4** mm
